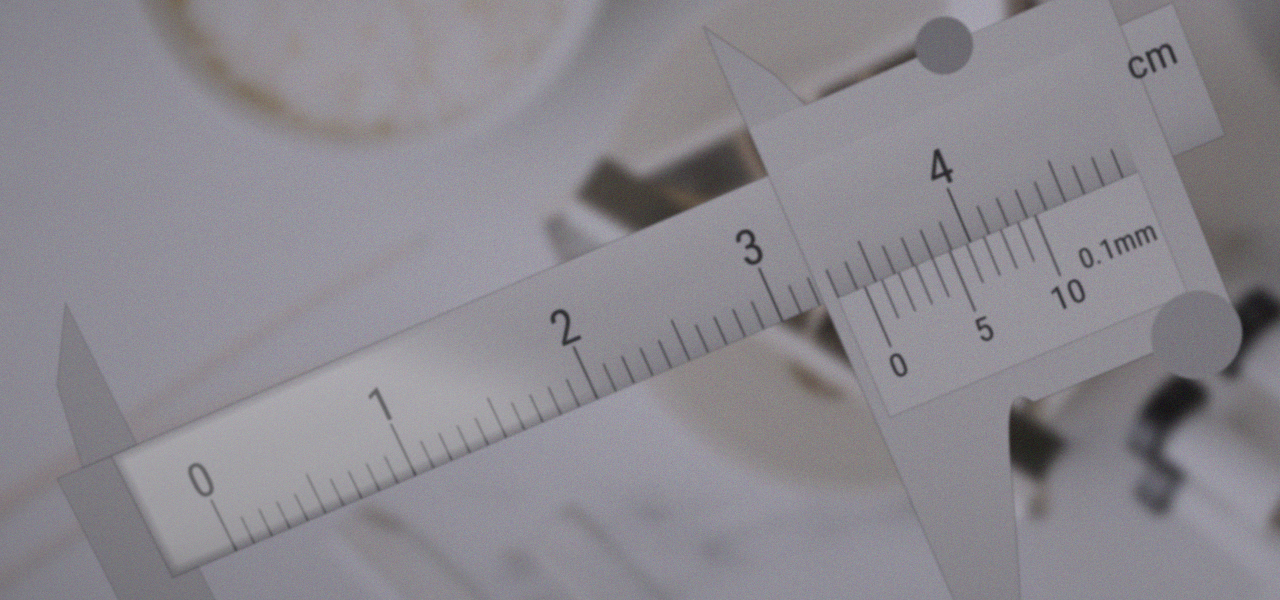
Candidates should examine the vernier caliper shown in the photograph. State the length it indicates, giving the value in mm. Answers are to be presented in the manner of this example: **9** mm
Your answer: **34.4** mm
